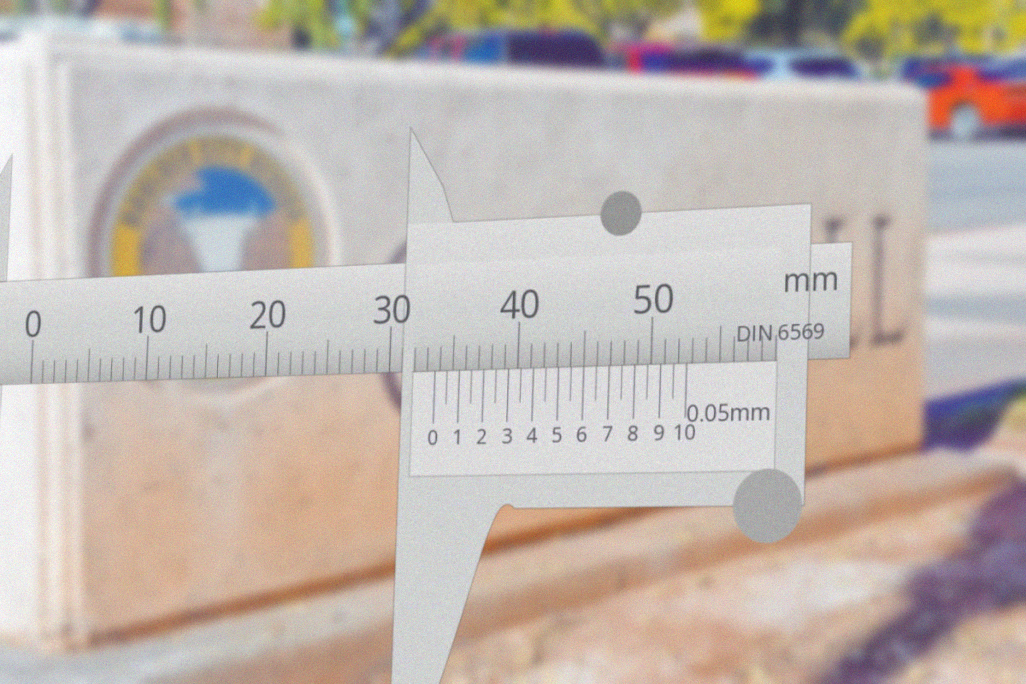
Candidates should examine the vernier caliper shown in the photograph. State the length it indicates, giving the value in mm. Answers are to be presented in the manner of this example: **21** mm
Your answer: **33.6** mm
